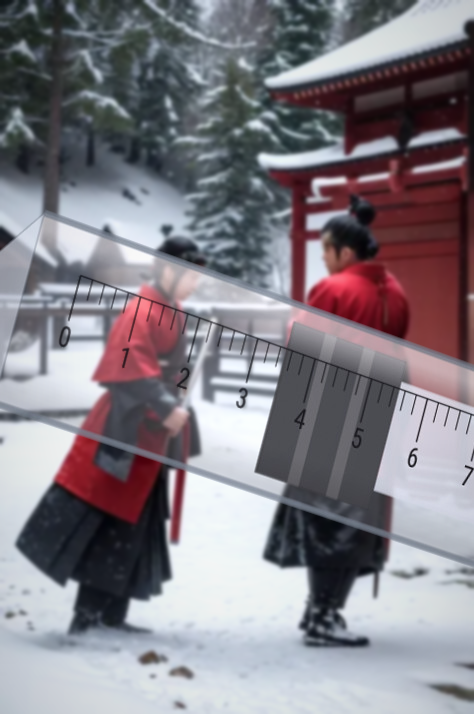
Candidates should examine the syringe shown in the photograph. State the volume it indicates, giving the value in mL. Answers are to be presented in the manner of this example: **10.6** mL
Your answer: **3.5** mL
